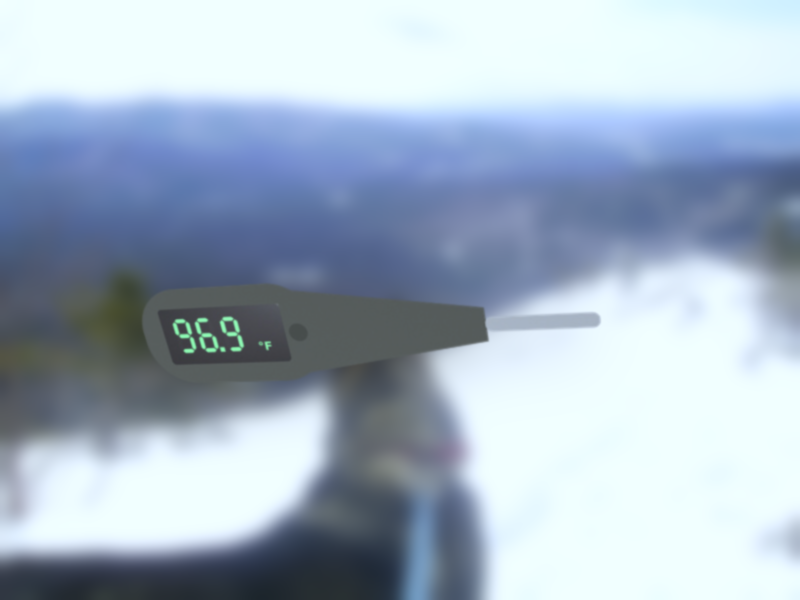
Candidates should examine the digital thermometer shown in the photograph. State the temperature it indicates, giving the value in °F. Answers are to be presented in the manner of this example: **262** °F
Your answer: **96.9** °F
